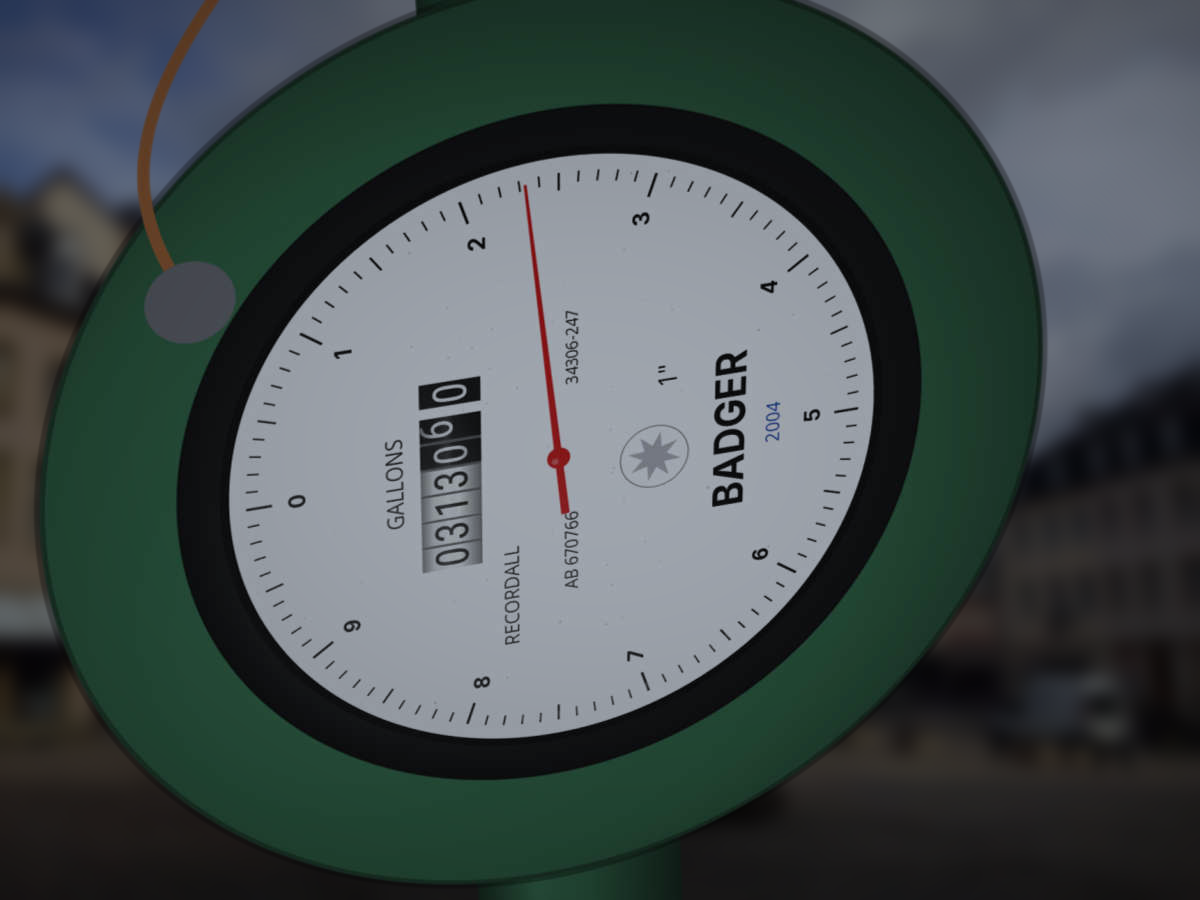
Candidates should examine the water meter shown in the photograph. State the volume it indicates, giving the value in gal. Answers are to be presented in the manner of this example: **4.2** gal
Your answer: **313062.3** gal
